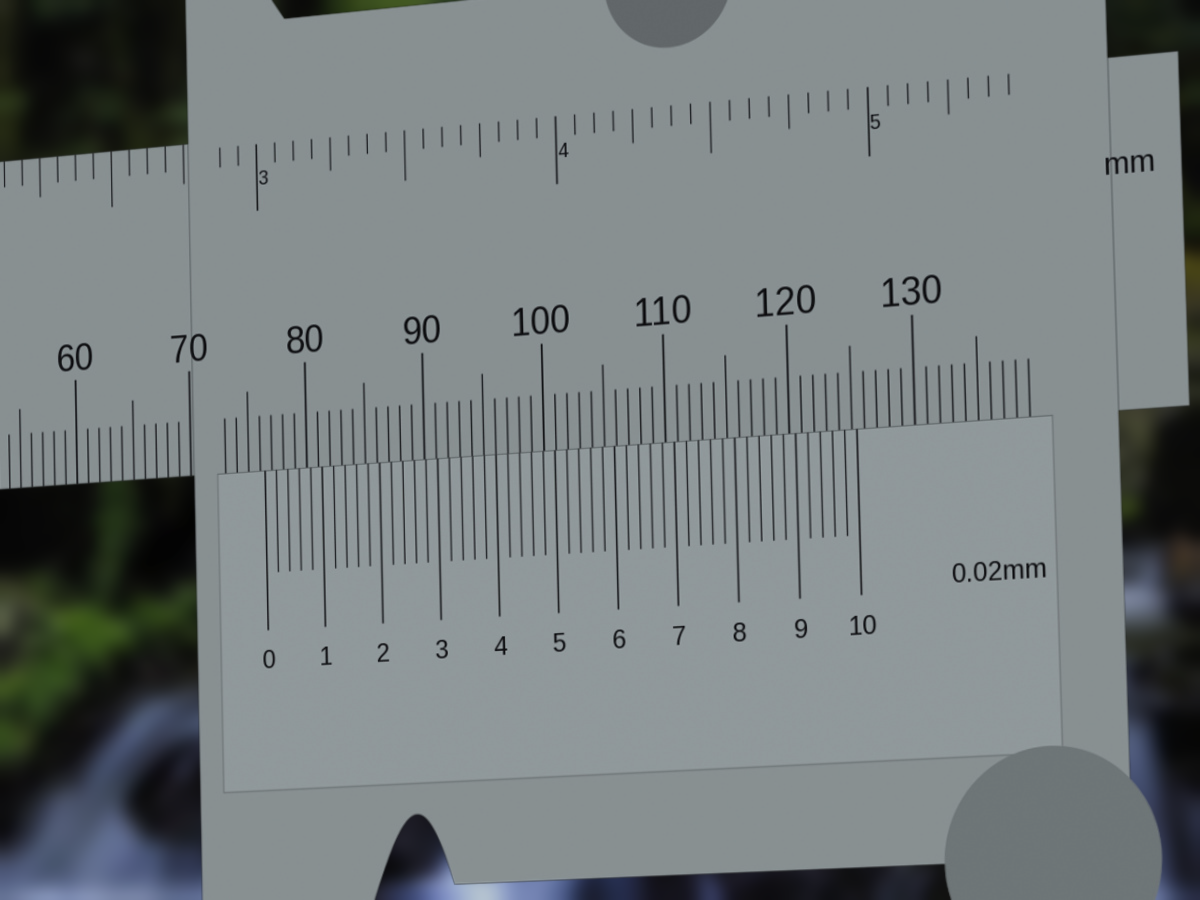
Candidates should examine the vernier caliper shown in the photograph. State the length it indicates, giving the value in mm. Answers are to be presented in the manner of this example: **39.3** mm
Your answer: **76.4** mm
